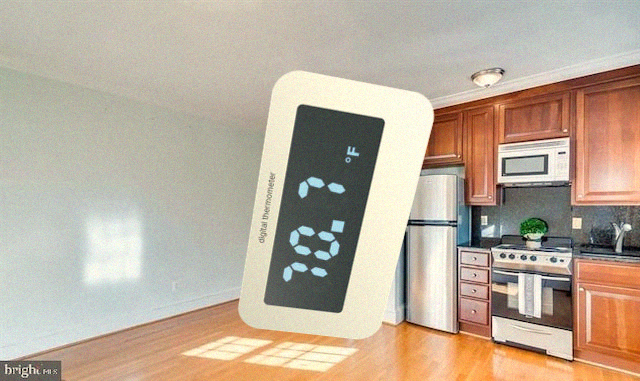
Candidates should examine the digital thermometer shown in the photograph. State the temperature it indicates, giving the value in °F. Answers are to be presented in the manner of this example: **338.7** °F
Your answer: **70.7** °F
